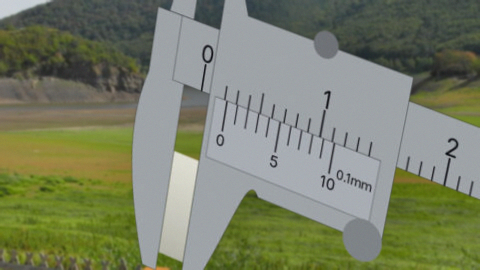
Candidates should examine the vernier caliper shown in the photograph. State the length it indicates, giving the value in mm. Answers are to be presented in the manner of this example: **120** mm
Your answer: **2.2** mm
